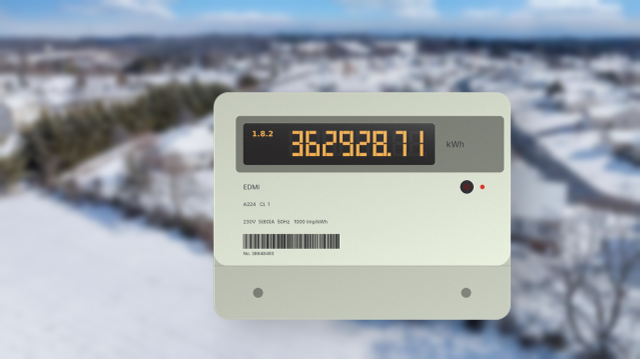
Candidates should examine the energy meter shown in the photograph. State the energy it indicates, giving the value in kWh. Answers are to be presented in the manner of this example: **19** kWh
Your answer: **362928.71** kWh
